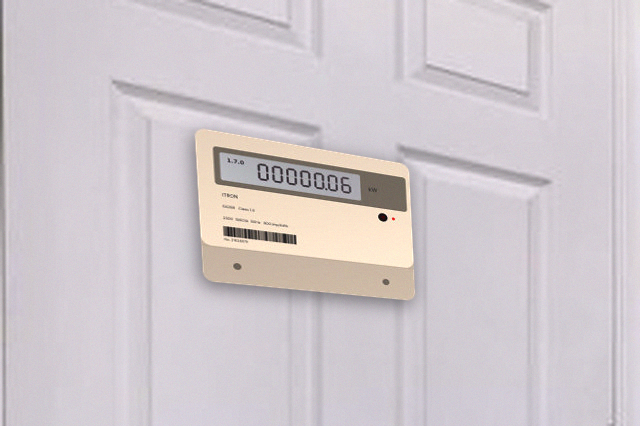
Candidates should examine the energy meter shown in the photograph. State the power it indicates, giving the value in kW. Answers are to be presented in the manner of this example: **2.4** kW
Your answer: **0.06** kW
